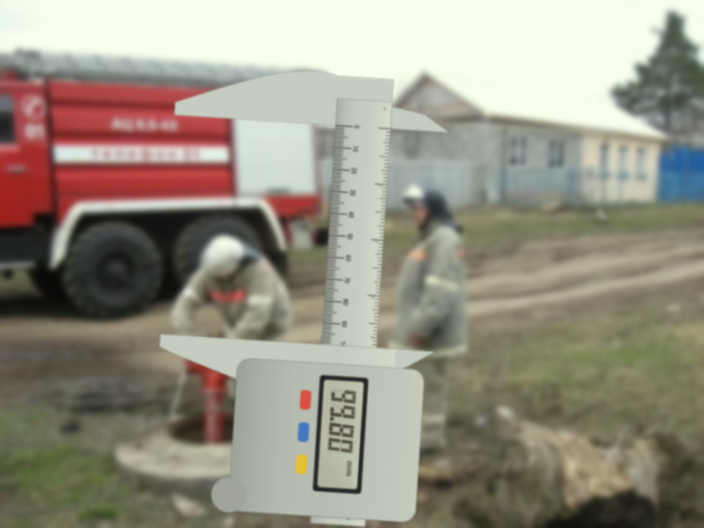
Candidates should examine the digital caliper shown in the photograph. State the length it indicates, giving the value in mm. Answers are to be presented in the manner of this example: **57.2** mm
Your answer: **99.80** mm
